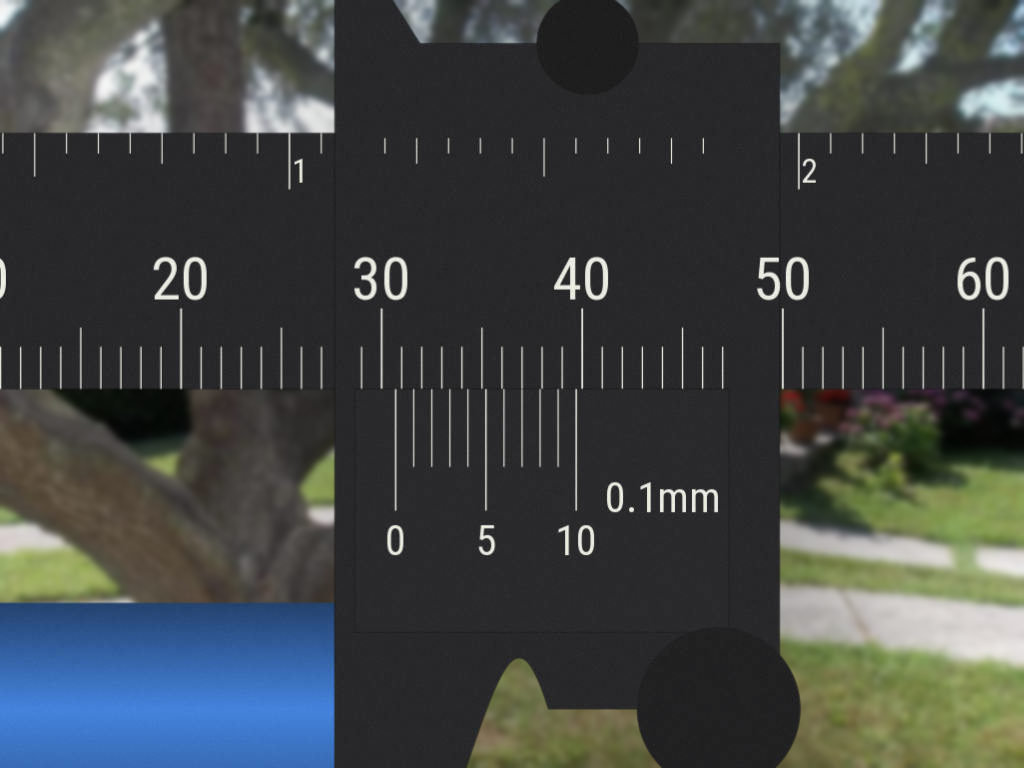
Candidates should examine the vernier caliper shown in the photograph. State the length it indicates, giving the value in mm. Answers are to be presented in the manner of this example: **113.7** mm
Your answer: **30.7** mm
